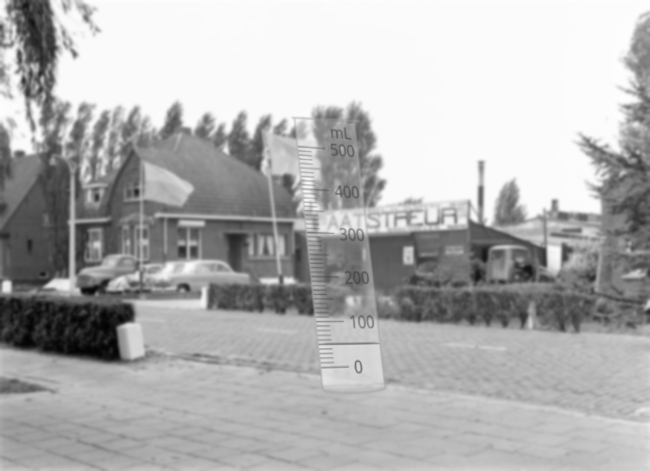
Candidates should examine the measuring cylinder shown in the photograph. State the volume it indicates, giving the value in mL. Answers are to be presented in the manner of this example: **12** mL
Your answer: **50** mL
